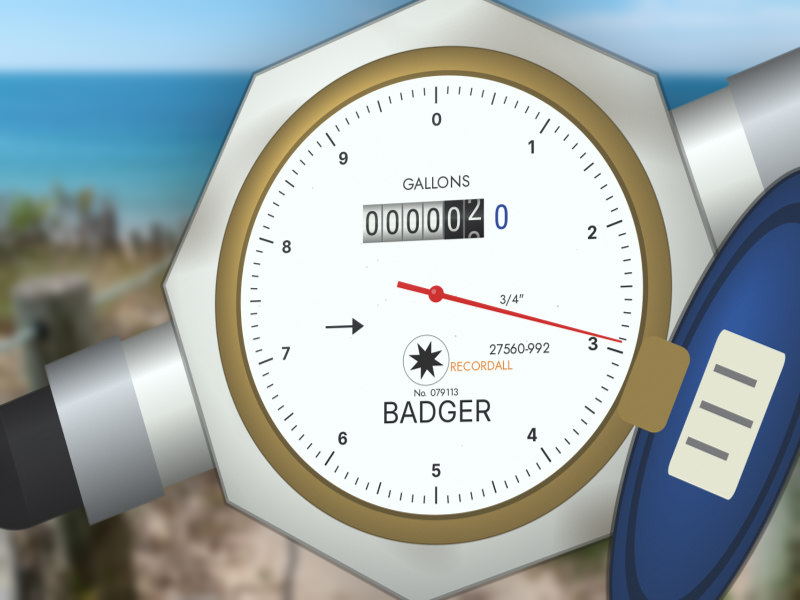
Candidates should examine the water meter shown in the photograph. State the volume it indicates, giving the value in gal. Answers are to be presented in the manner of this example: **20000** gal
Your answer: **22.9** gal
